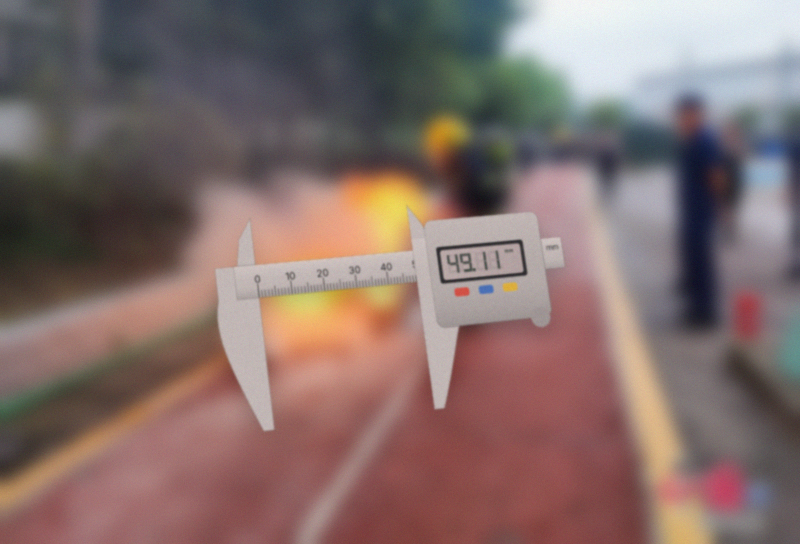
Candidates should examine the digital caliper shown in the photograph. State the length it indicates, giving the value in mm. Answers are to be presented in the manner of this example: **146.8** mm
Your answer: **49.11** mm
